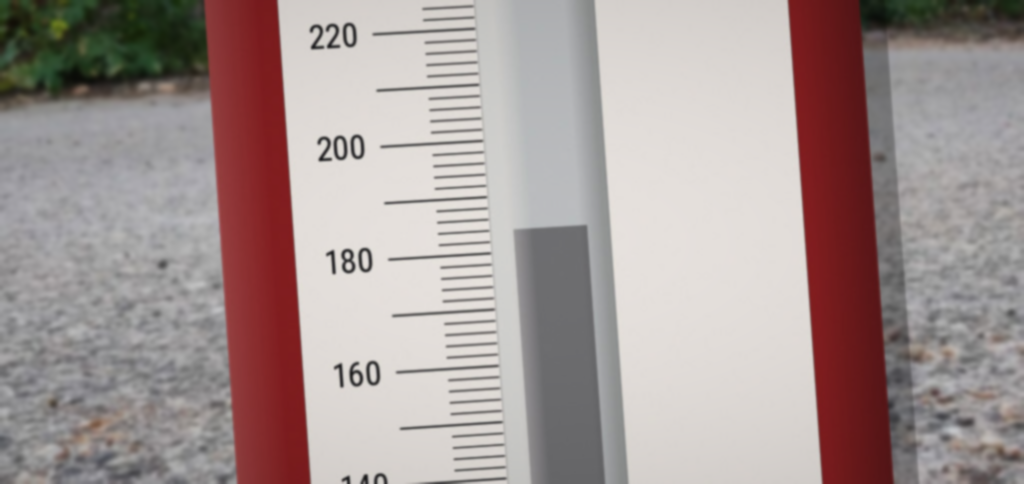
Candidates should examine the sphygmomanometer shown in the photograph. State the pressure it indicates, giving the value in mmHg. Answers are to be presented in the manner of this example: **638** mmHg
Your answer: **184** mmHg
